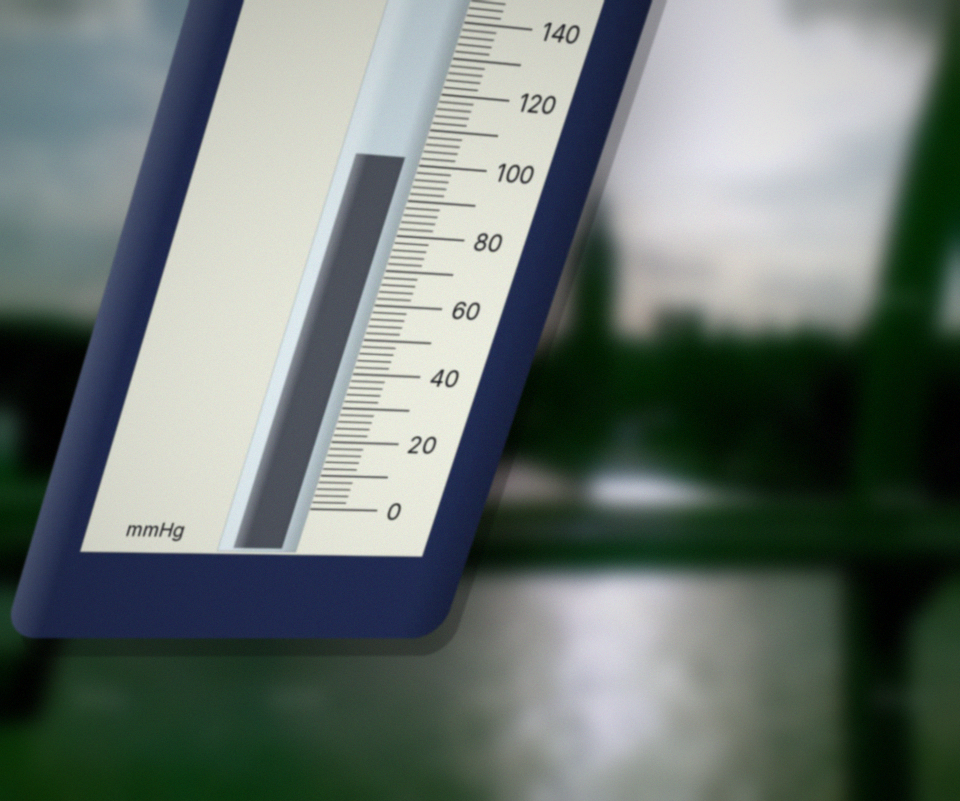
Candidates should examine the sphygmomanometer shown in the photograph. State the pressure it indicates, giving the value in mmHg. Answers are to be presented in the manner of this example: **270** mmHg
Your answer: **102** mmHg
